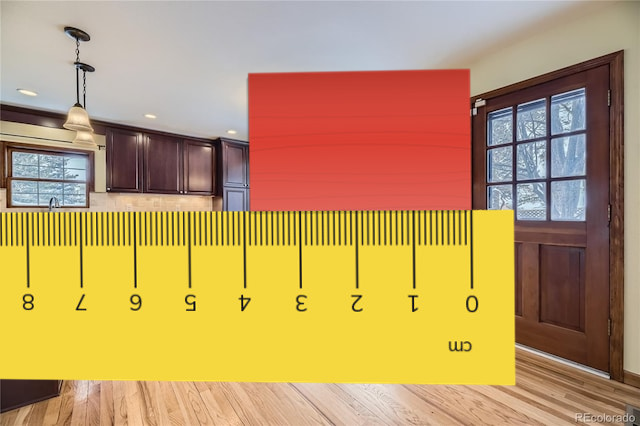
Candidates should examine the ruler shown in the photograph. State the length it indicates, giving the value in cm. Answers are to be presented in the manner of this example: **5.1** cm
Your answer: **3.9** cm
